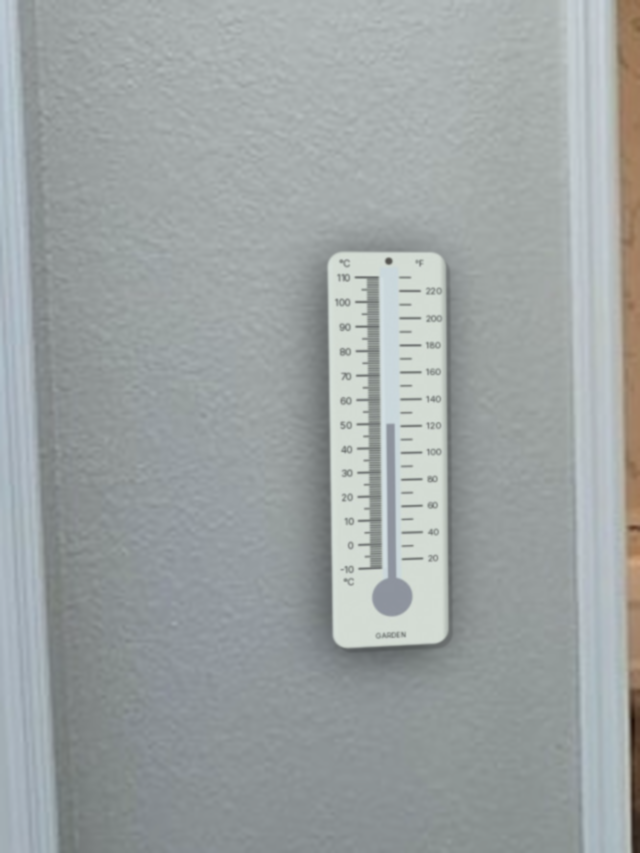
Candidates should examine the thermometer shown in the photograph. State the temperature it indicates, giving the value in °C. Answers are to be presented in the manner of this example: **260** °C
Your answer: **50** °C
